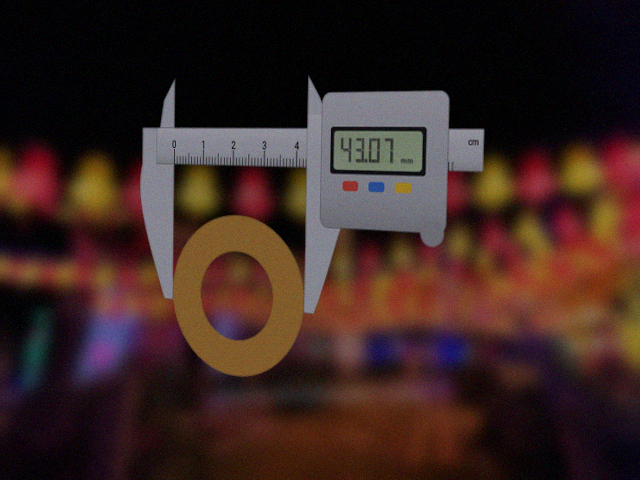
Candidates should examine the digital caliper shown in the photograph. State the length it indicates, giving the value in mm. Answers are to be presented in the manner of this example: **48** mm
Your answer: **43.07** mm
